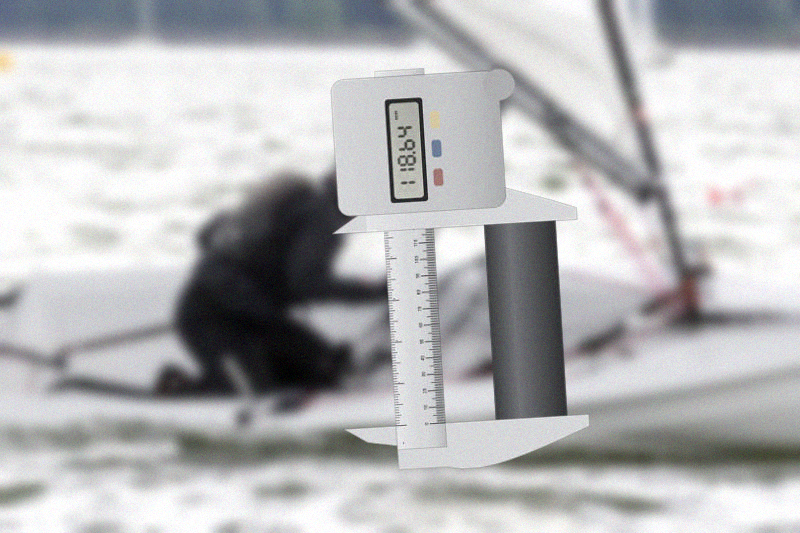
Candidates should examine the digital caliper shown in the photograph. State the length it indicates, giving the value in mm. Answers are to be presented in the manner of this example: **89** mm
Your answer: **118.64** mm
